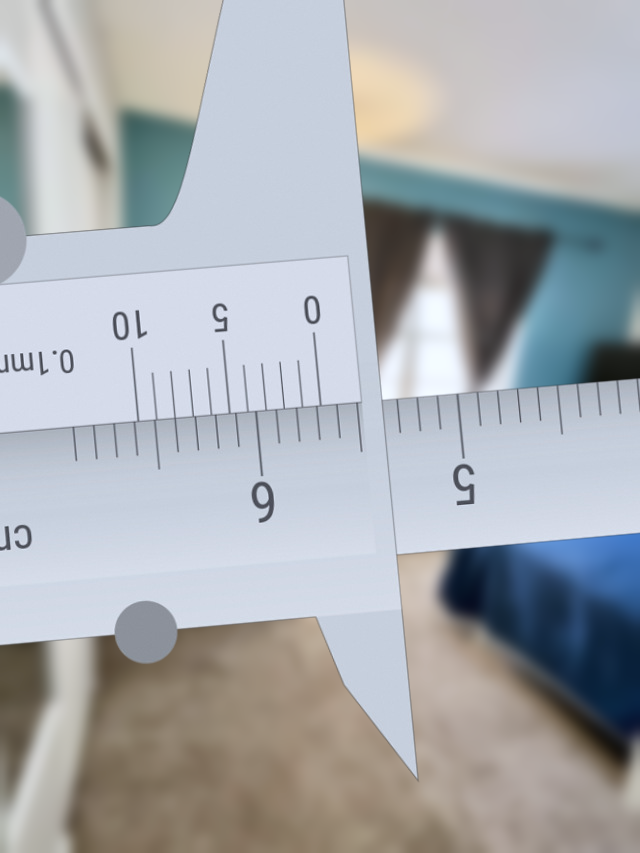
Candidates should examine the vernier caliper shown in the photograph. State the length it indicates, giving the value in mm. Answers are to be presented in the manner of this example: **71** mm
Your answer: **56.8** mm
